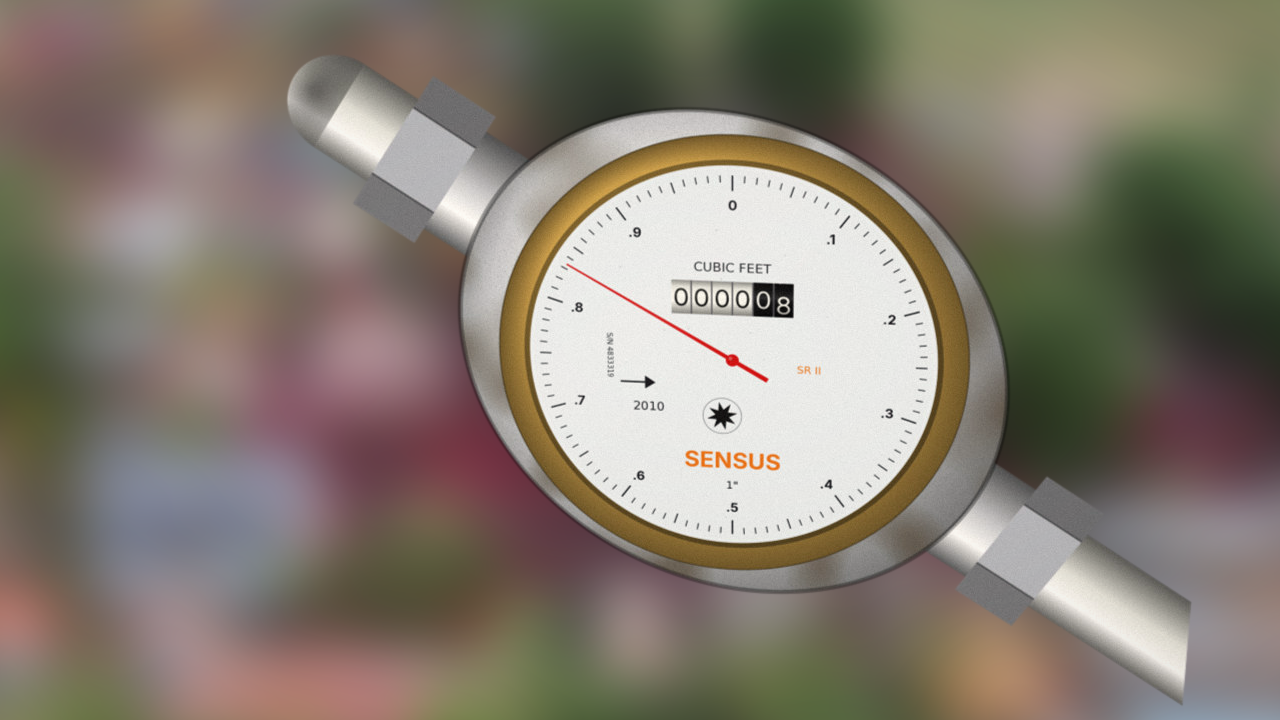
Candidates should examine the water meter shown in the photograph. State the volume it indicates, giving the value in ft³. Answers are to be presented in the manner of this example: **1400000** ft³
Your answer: **7.83** ft³
